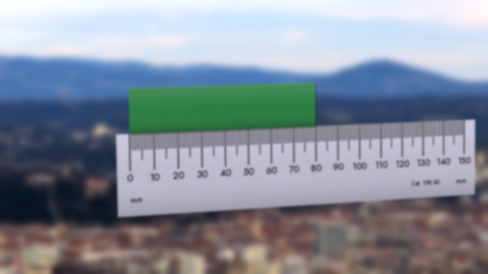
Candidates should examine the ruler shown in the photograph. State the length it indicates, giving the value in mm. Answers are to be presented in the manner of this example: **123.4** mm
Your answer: **80** mm
